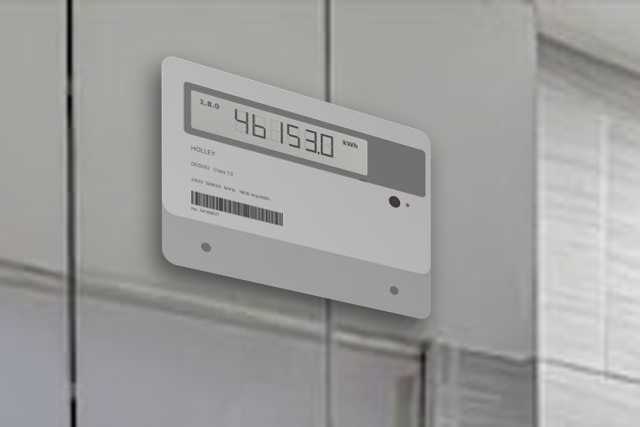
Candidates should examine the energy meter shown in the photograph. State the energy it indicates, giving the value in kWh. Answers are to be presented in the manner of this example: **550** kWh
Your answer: **46153.0** kWh
